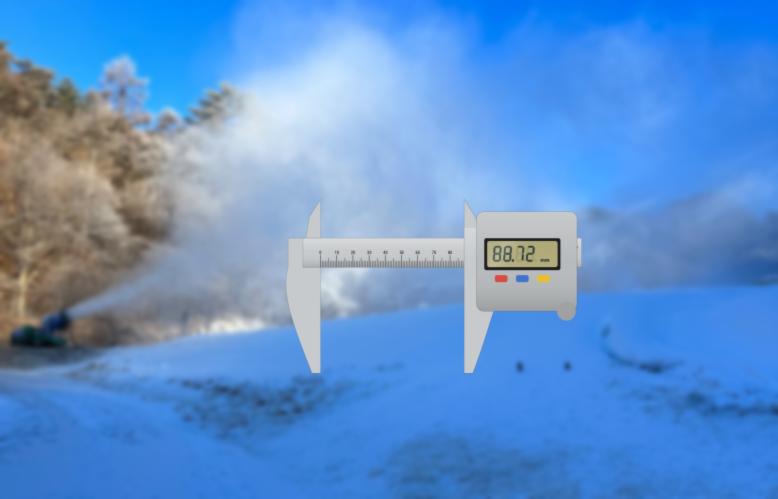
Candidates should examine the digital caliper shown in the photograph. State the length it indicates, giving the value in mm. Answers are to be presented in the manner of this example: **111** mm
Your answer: **88.72** mm
